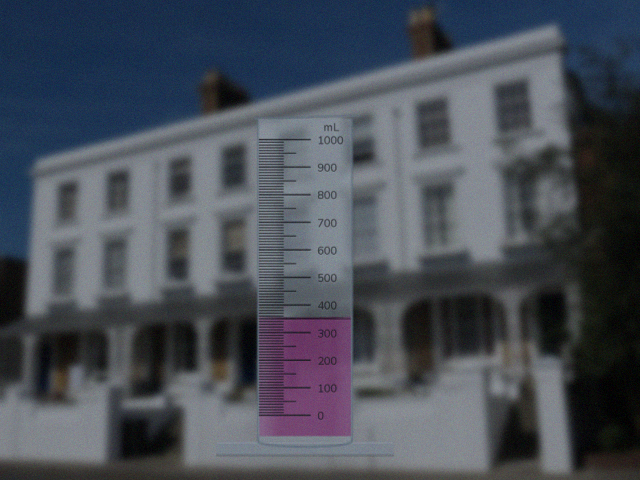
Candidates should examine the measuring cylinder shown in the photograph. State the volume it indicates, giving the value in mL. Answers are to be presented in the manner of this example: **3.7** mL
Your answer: **350** mL
